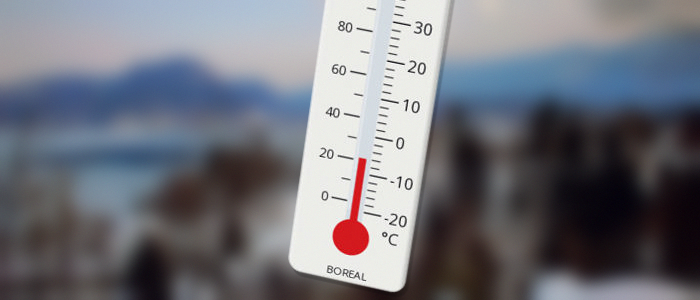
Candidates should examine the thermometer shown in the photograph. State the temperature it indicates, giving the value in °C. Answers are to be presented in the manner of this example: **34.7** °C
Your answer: **-6** °C
